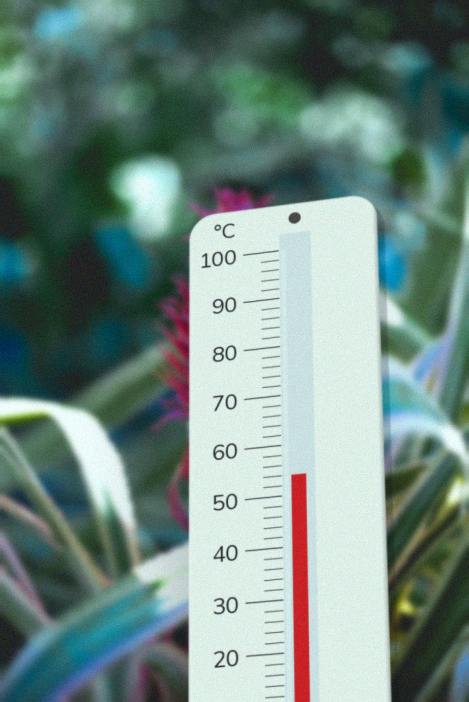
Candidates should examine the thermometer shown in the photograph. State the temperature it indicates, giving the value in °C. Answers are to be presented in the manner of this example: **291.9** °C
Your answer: **54** °C
